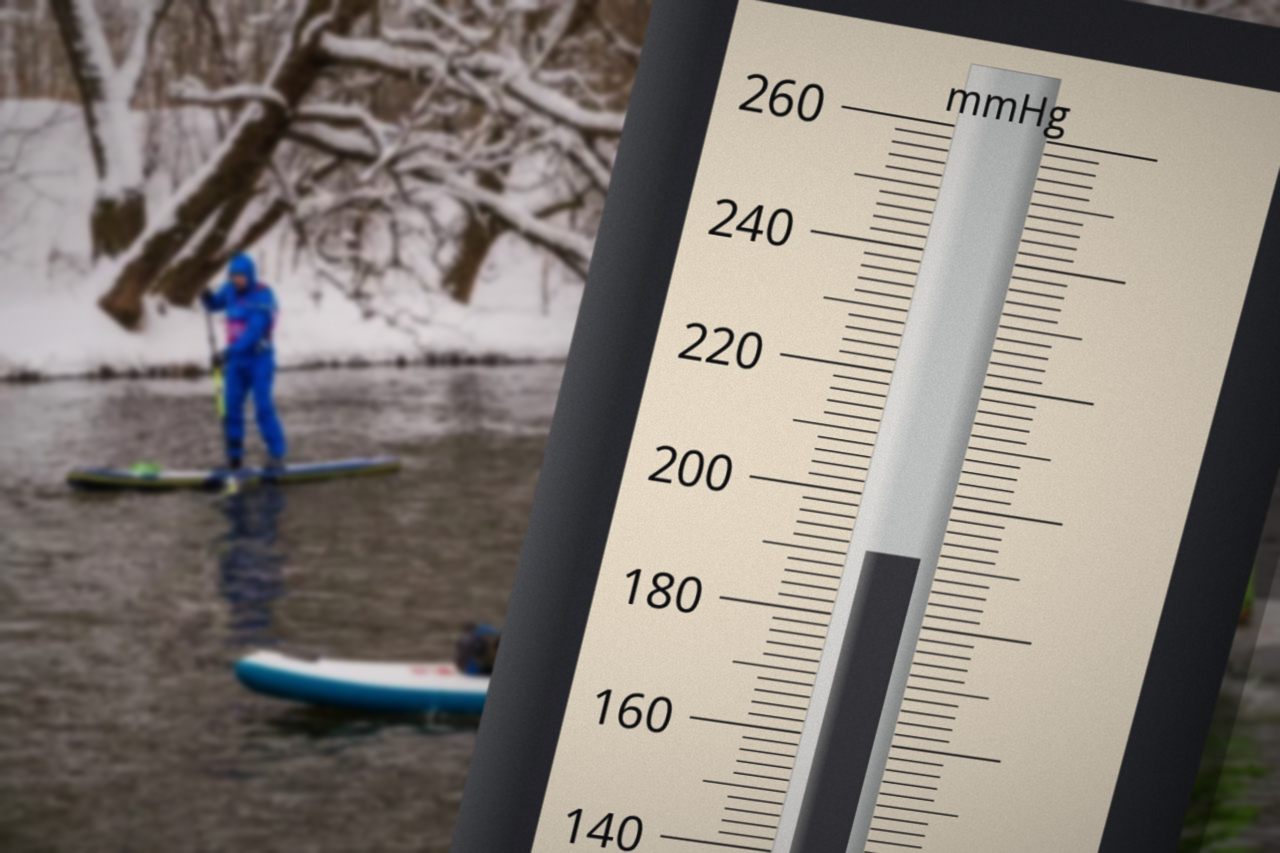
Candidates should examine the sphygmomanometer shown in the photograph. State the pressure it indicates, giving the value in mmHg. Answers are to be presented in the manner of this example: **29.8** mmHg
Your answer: **191** mmHg
